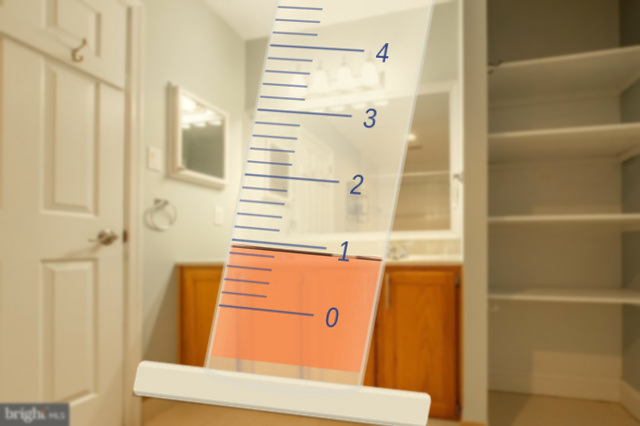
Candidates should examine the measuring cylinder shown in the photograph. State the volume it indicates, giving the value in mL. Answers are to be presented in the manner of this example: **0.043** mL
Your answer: **0.9** mL
